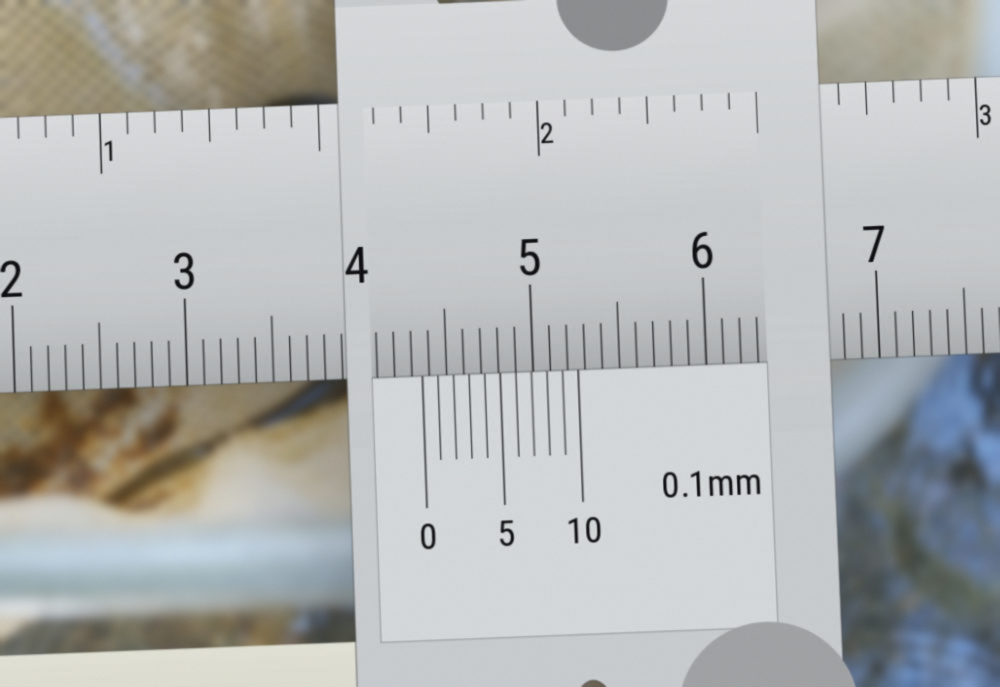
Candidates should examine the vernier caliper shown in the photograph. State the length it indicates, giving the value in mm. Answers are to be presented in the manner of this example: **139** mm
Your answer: **43.6** mm
